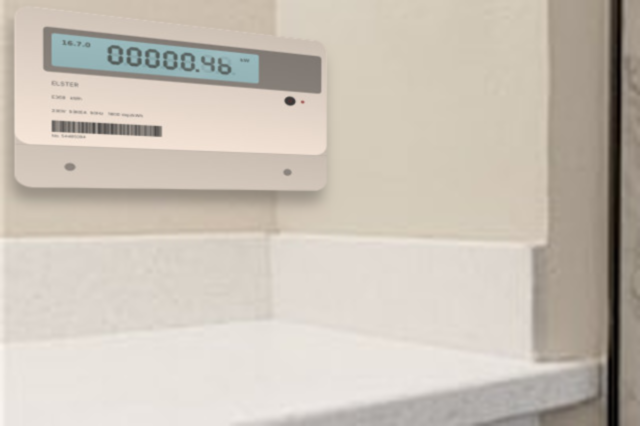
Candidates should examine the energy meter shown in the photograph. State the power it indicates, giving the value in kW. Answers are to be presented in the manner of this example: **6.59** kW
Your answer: **0.46** kW
